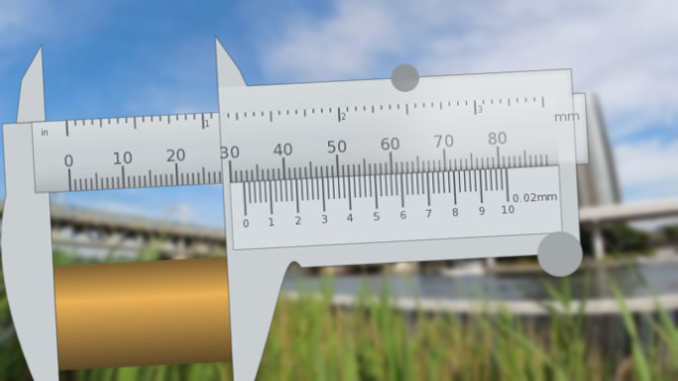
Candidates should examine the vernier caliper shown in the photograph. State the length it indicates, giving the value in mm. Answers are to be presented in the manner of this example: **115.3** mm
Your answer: **32.4** mm
